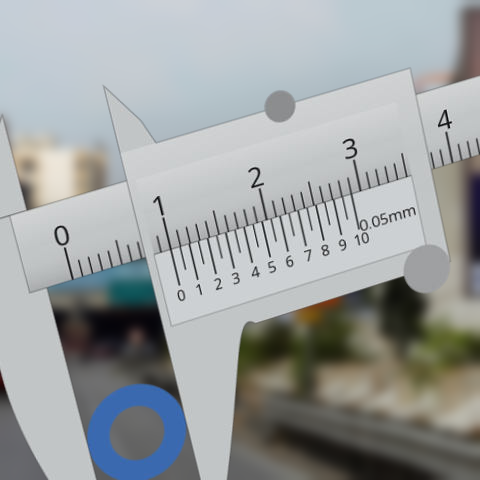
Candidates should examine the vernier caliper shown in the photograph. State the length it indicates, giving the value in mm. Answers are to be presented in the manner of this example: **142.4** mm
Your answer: **10.0** mm
